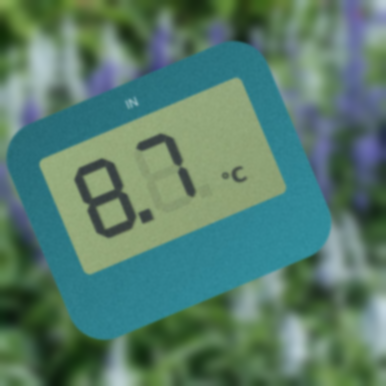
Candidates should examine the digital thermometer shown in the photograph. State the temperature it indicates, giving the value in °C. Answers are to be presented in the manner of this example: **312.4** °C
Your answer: **8.7** °C
